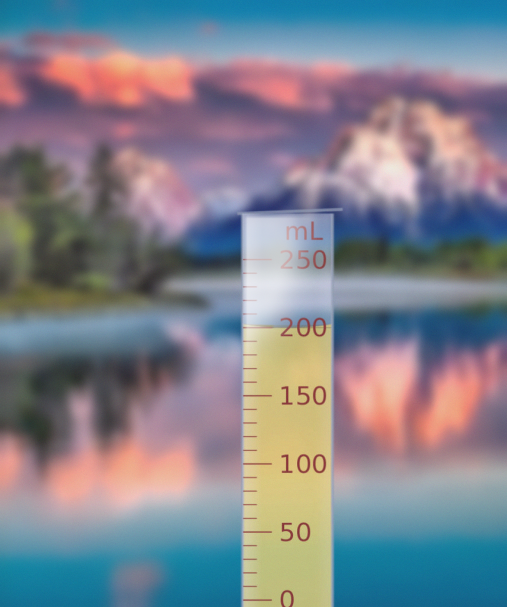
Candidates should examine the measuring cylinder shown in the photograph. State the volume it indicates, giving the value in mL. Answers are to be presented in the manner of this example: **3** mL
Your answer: **200** mL
